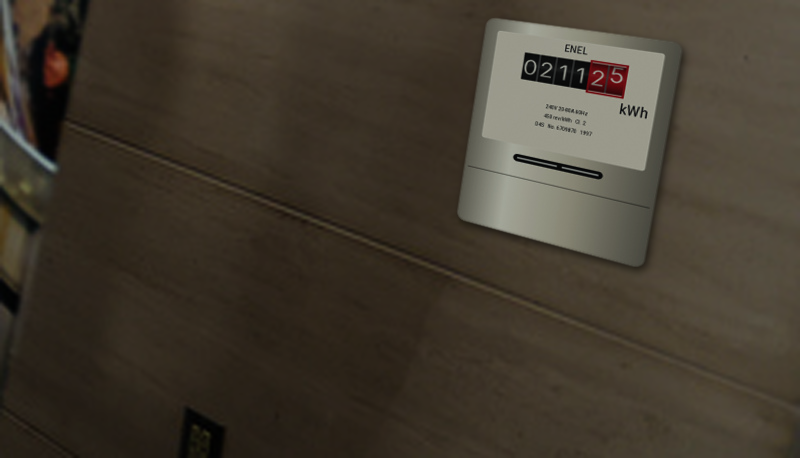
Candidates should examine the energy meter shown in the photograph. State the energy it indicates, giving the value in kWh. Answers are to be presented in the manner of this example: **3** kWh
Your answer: **211.25** kWh
